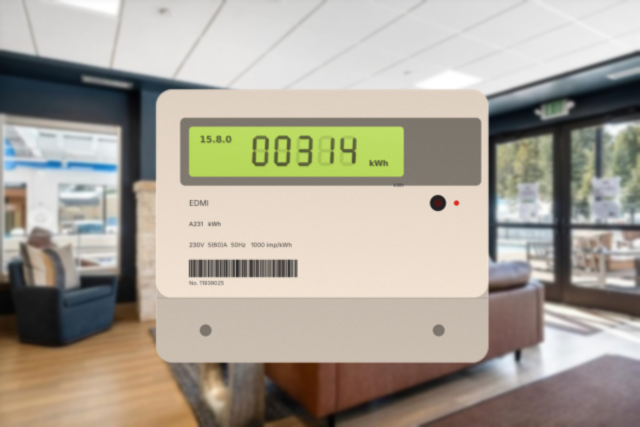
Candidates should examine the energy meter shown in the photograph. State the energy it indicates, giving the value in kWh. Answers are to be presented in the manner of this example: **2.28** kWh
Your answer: **314** kWh
